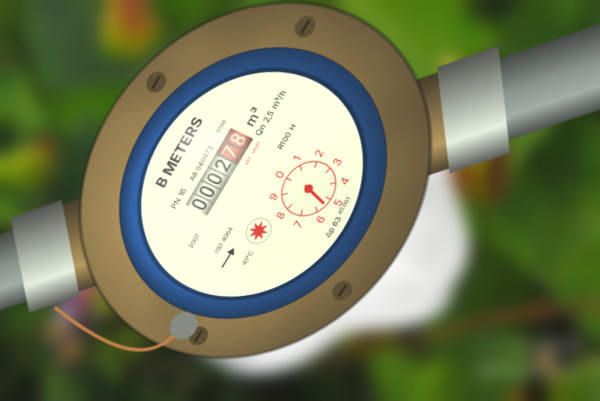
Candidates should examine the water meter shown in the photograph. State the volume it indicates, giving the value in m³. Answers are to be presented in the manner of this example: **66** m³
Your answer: **2.785** m³
